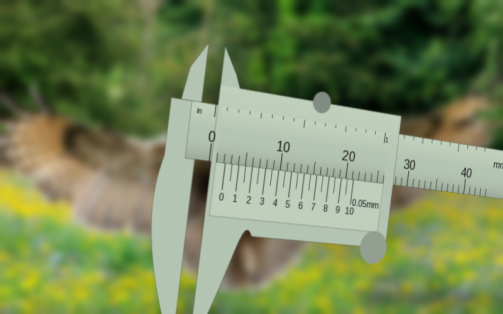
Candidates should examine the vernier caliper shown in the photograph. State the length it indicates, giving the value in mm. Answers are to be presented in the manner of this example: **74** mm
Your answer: **2.2** mm
